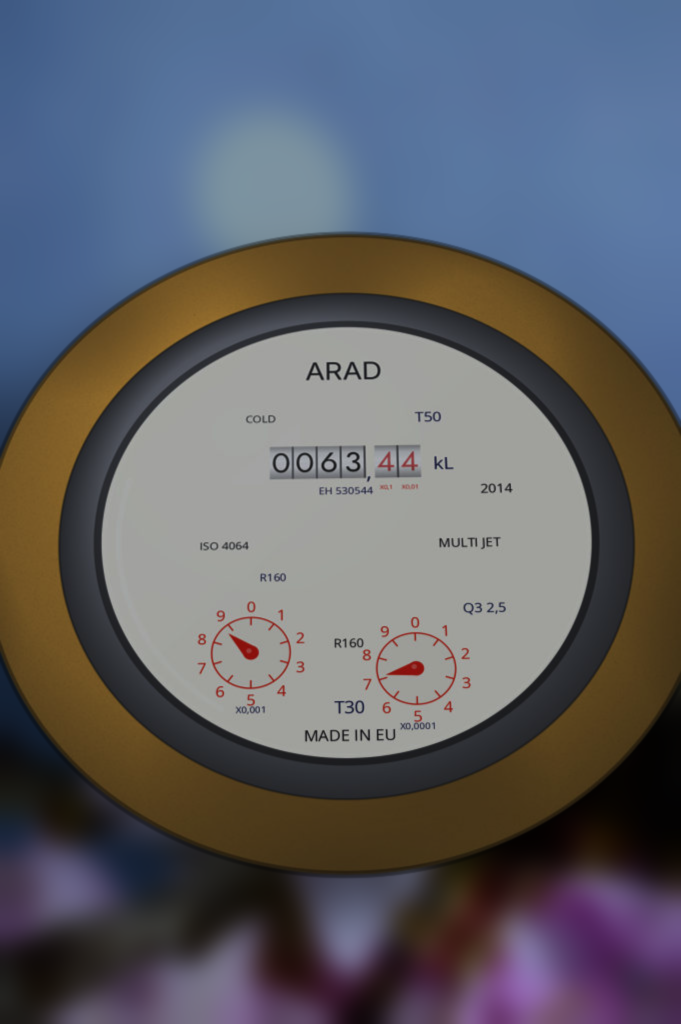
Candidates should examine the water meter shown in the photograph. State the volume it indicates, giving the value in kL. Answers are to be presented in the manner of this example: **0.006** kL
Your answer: **63.4487** kL
